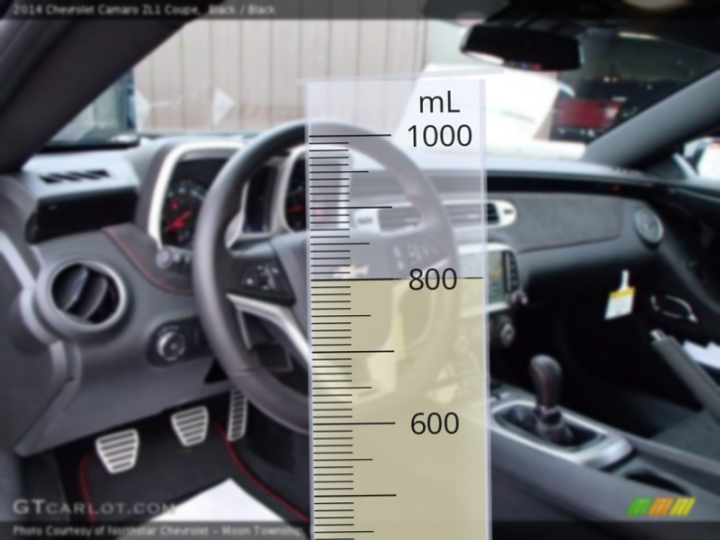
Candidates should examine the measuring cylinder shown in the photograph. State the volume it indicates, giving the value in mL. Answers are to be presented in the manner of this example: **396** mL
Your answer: **800** mL
